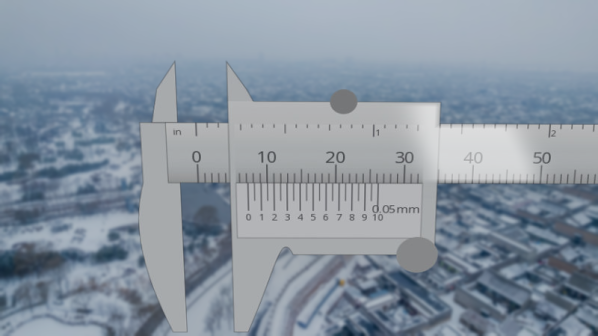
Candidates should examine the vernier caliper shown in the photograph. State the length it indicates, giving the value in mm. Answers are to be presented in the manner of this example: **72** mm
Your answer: **7.2** mm
